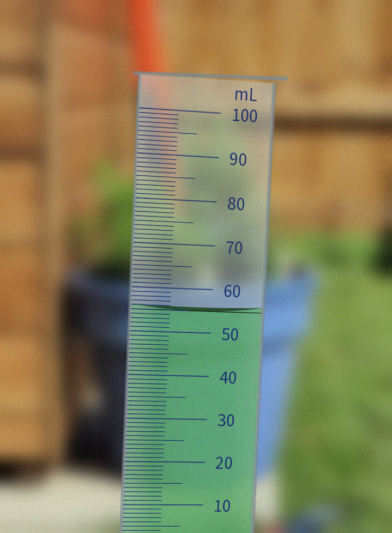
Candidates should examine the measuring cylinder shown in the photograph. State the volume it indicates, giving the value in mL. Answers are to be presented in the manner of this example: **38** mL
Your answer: **55** mL
